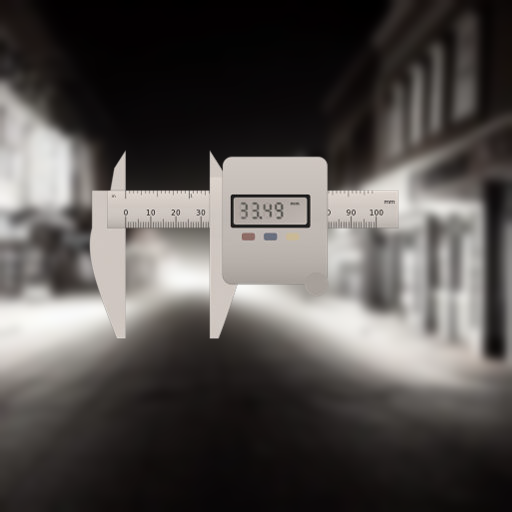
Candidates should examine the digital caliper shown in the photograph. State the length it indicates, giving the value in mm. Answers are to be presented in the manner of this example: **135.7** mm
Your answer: **33.49** mm
